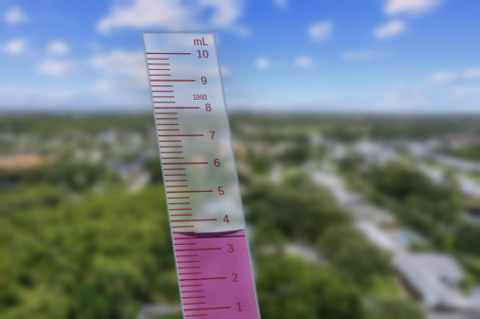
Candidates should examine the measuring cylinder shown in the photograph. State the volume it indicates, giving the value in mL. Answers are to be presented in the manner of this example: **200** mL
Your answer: **3.4** mL
